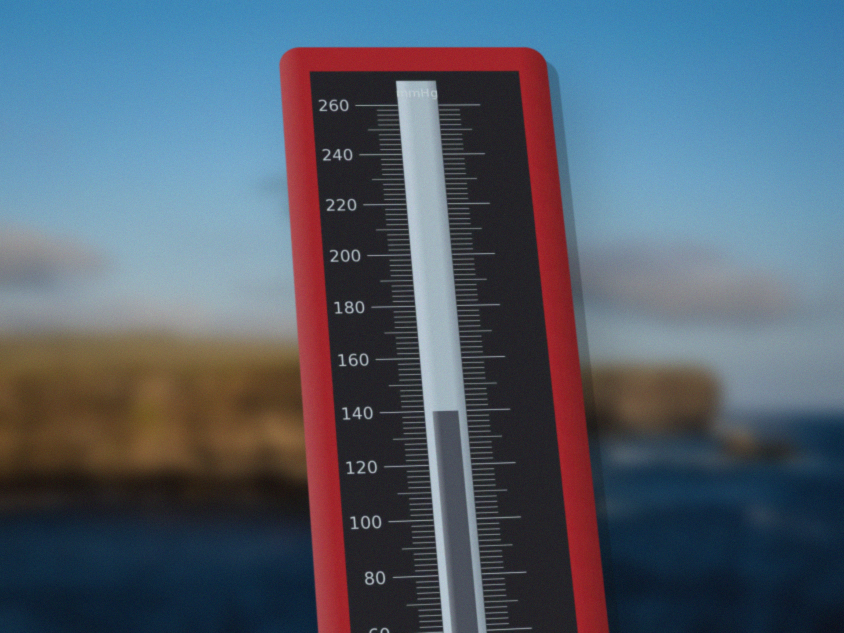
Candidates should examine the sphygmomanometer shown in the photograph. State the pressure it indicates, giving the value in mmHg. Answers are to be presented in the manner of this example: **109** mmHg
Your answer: **140** mmHg
